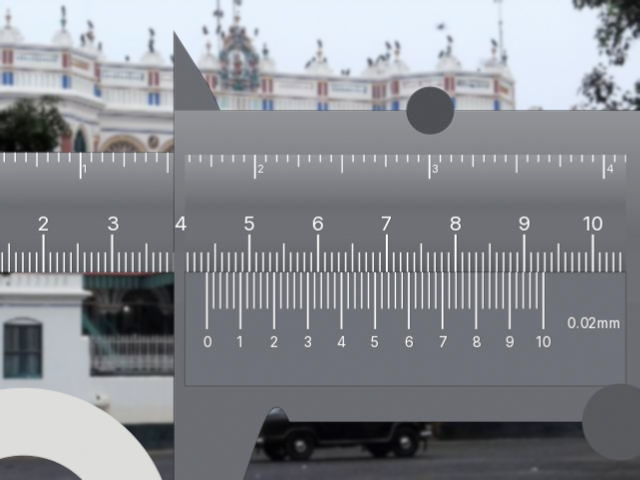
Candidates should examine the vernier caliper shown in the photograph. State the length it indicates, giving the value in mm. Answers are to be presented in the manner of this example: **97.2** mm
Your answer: **43.8** mm
